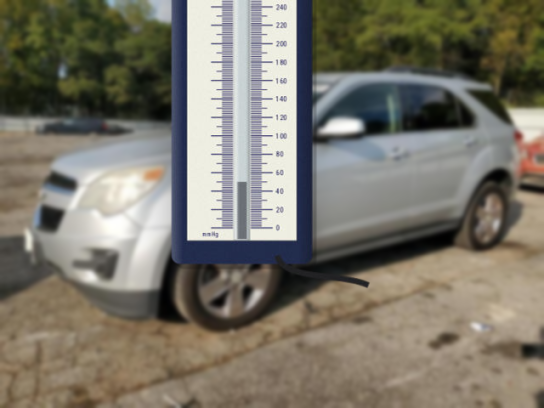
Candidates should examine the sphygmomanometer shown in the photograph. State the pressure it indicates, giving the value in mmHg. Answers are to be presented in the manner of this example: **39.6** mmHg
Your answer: **50** mmHg
